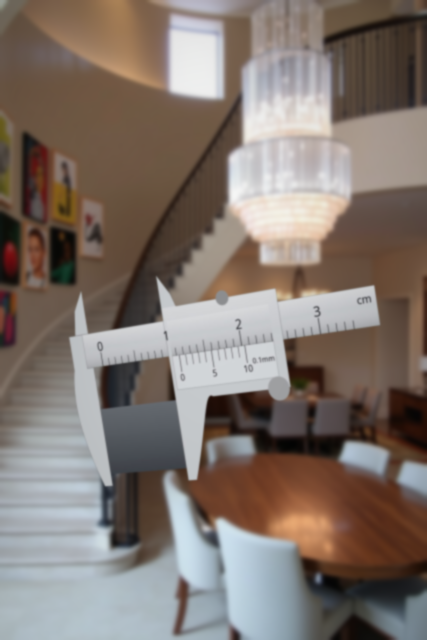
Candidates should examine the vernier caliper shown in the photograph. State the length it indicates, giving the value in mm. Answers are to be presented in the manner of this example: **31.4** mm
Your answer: **11.4** mm
